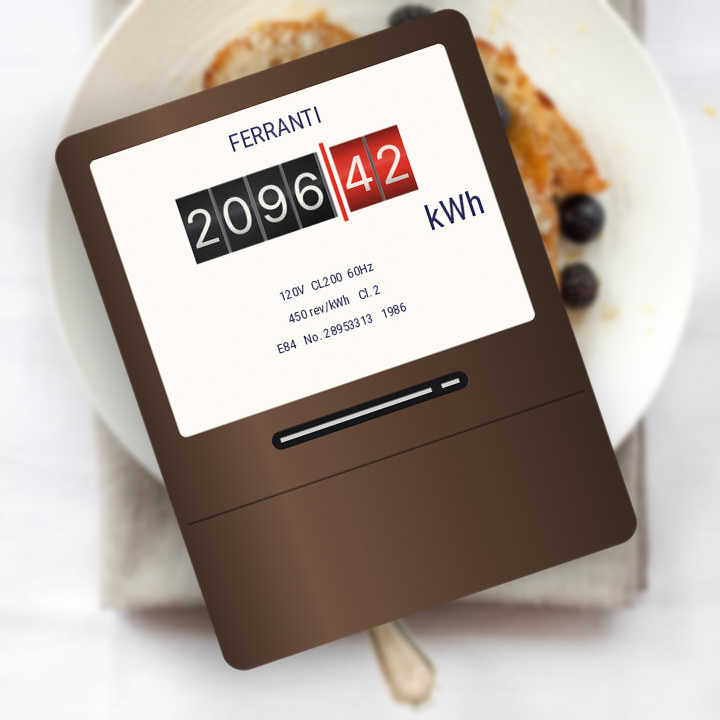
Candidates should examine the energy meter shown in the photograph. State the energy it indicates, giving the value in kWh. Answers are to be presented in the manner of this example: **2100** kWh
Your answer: **2096.42** kWh
